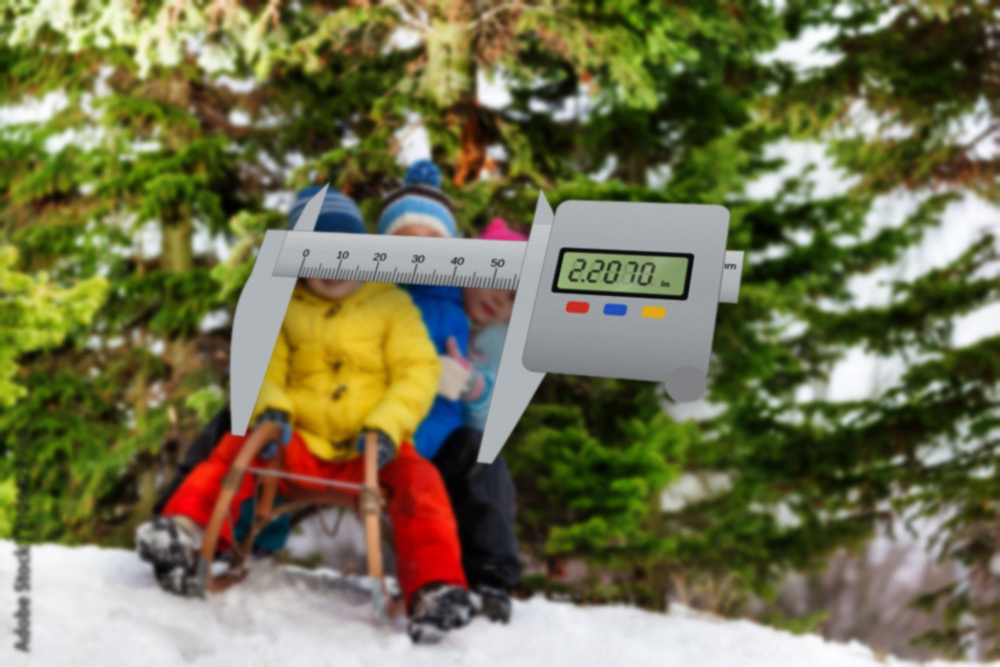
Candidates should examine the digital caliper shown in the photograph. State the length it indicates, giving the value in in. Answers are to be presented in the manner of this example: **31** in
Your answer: **2.2070** in
